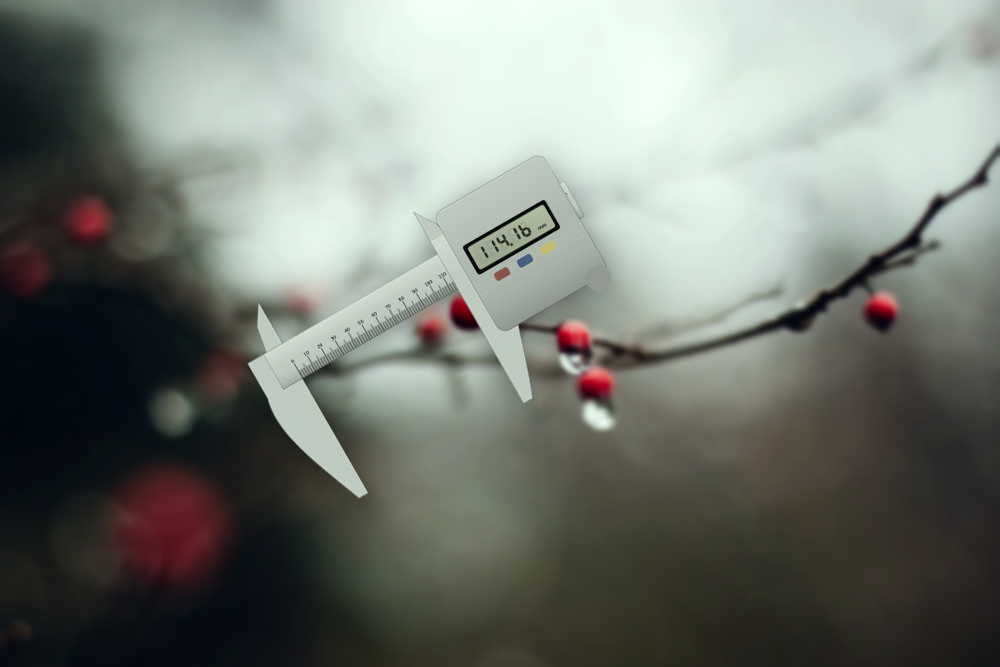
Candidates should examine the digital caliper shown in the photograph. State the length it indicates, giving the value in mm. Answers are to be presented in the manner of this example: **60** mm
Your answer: **114.16** mm
